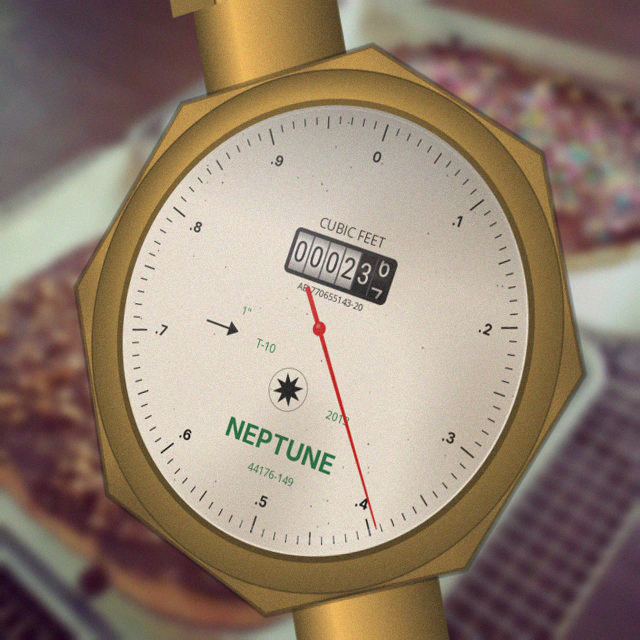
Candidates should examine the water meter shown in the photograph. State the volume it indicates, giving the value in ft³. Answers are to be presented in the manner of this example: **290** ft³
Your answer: **236.39** ft³
